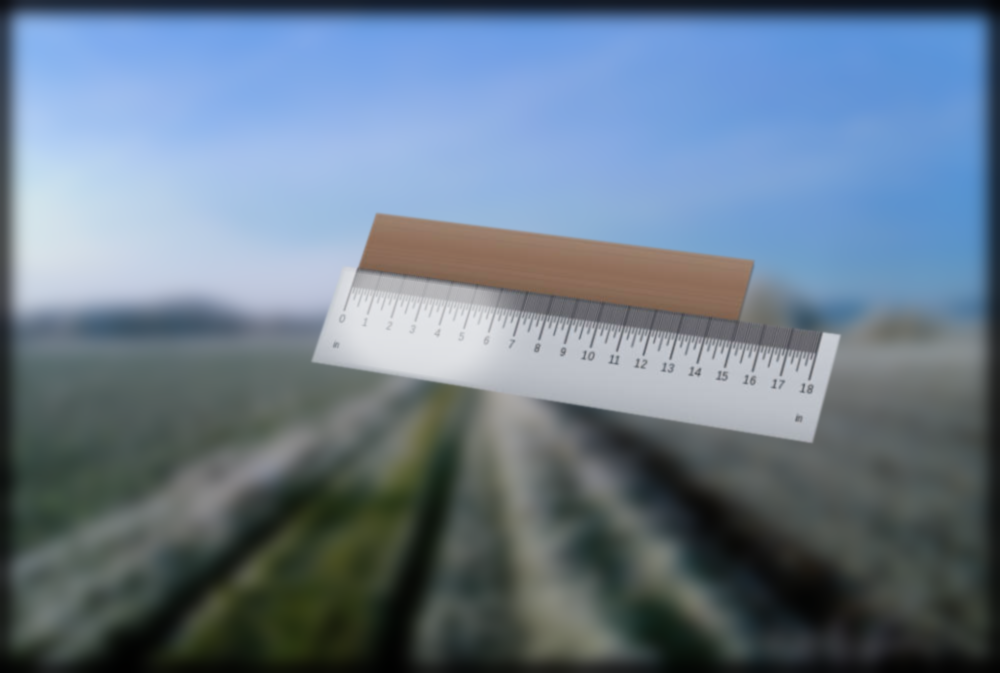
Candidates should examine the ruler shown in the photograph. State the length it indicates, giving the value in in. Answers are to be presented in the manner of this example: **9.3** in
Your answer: **15** in
